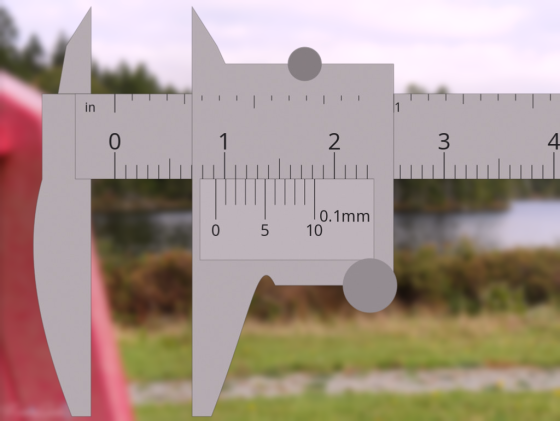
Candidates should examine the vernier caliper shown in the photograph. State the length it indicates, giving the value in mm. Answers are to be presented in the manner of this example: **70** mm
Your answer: **9.2** mm
